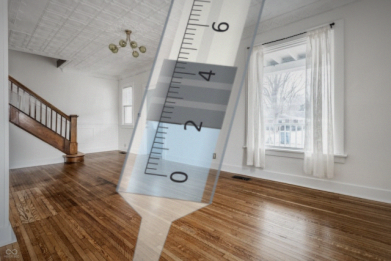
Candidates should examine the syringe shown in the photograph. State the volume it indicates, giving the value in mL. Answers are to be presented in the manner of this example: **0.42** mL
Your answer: **2** mL
